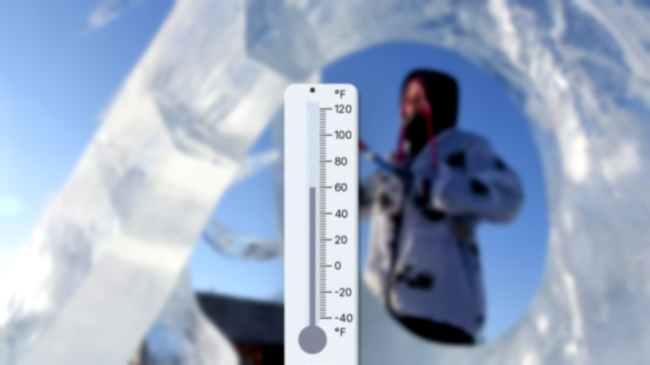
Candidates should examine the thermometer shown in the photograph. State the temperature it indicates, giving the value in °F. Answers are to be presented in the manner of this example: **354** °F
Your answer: **60** °F
